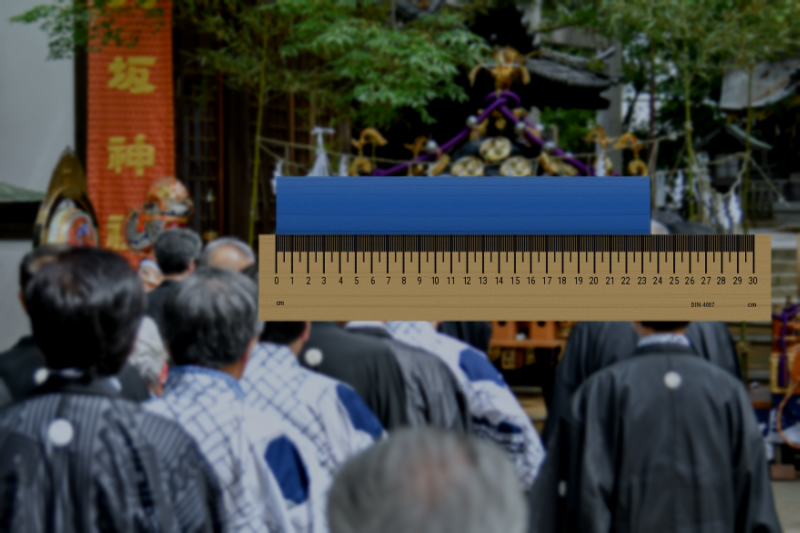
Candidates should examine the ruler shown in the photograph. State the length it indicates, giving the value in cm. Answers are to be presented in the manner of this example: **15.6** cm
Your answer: **23.5** cm
